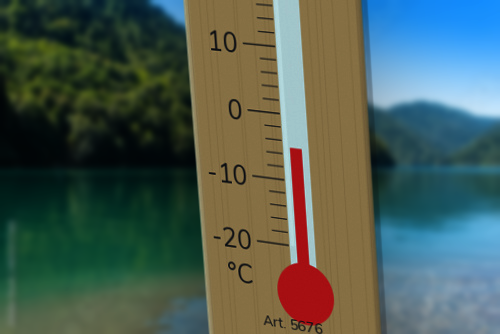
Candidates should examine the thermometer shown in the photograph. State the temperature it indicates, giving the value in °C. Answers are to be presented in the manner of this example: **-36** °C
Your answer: **-5** °C
